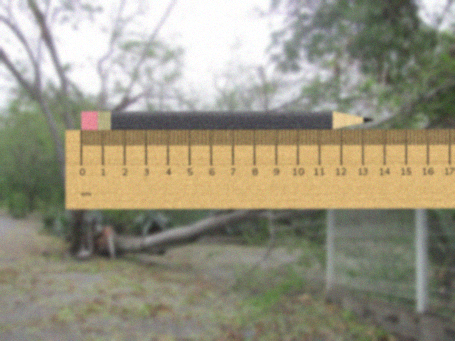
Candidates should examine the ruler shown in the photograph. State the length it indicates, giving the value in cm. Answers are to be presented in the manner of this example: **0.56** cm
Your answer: **13.5** cm
